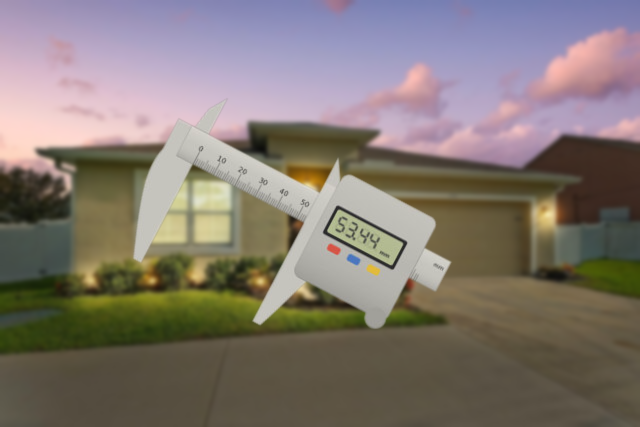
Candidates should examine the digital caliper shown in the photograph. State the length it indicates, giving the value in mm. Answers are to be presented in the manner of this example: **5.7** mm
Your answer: **53.44** mm
